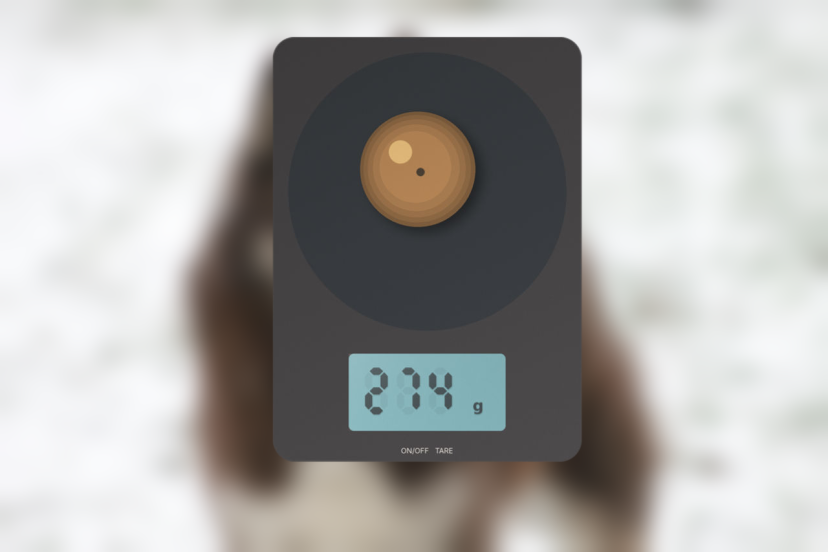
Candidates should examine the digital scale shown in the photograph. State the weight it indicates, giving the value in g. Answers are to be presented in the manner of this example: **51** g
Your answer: **274** g
